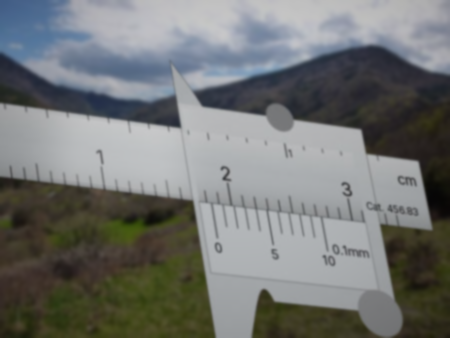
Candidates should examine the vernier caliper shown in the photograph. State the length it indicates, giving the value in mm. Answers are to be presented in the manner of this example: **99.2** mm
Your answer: **18.4** mm
